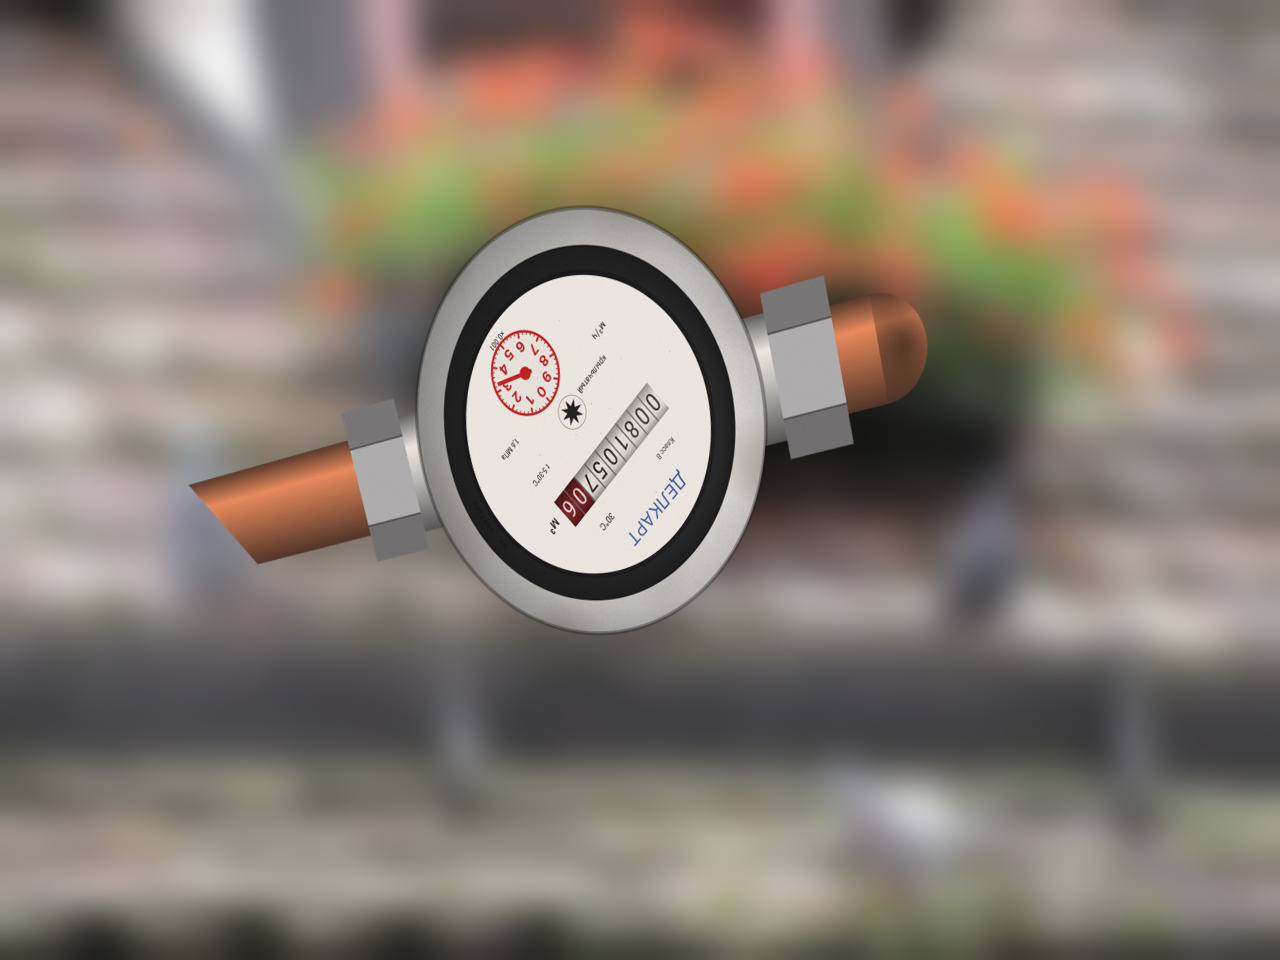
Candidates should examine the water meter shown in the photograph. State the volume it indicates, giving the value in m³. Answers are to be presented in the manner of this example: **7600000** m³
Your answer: **81057.063** m³
